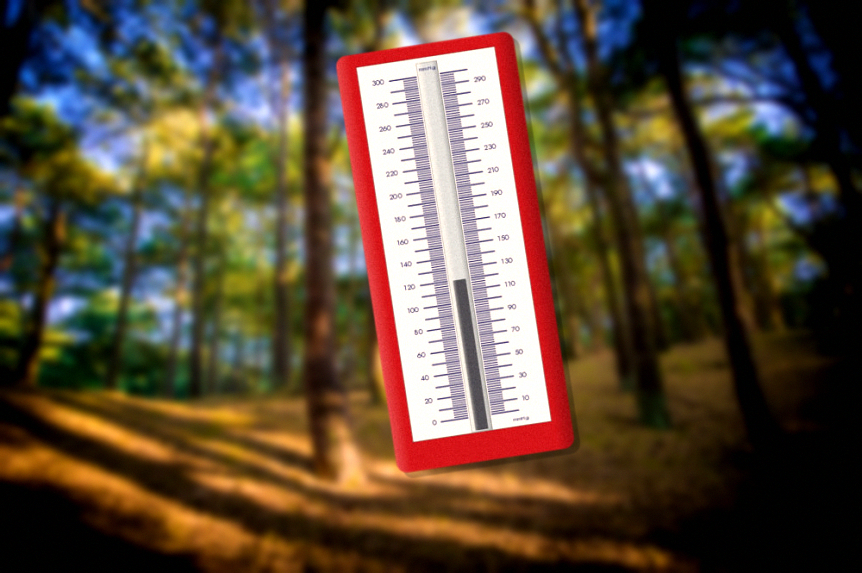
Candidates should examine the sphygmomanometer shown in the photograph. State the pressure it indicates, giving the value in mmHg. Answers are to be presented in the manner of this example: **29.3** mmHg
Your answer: **120** mmHg
